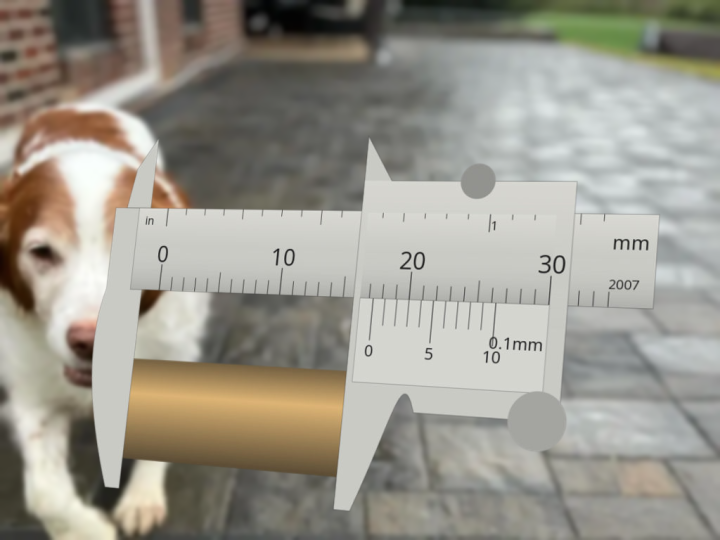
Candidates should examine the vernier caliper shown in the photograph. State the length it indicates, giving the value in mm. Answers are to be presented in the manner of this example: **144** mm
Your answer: **17.3** mm
